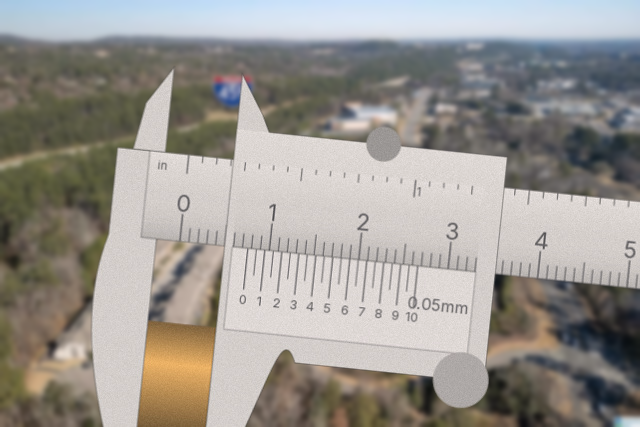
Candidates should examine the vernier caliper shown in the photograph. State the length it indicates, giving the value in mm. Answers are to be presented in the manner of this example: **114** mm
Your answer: **7.6** mm
